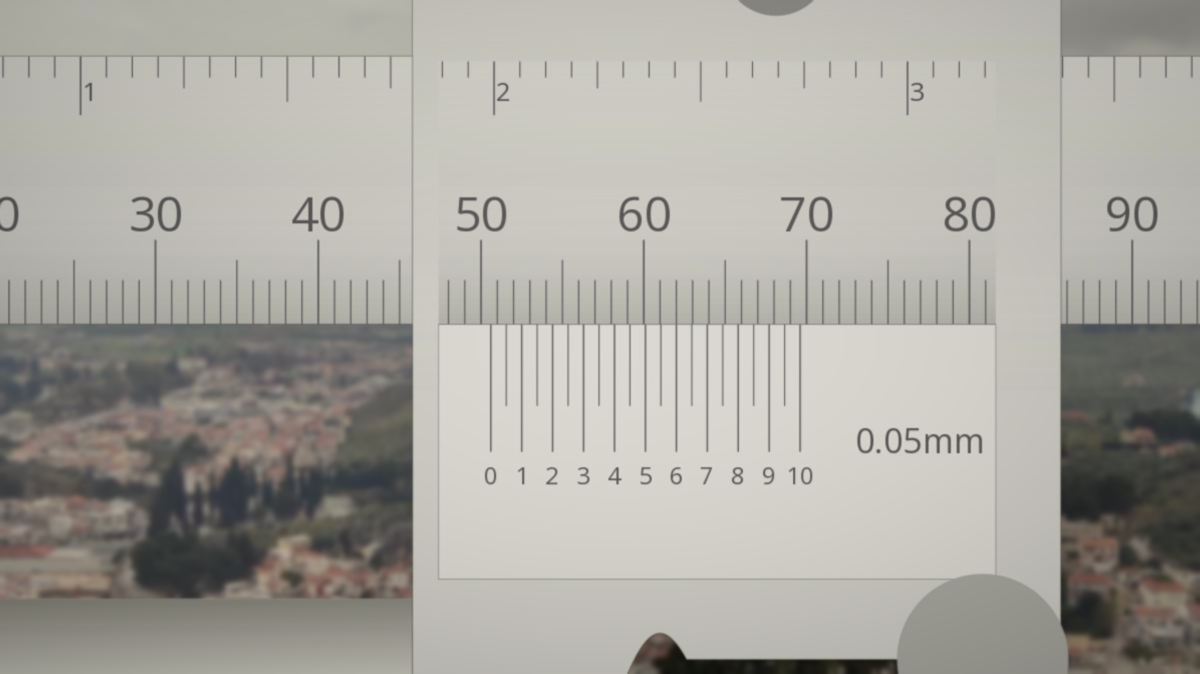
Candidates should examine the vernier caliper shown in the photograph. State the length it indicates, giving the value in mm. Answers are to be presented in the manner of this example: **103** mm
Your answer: **50.6** mm
